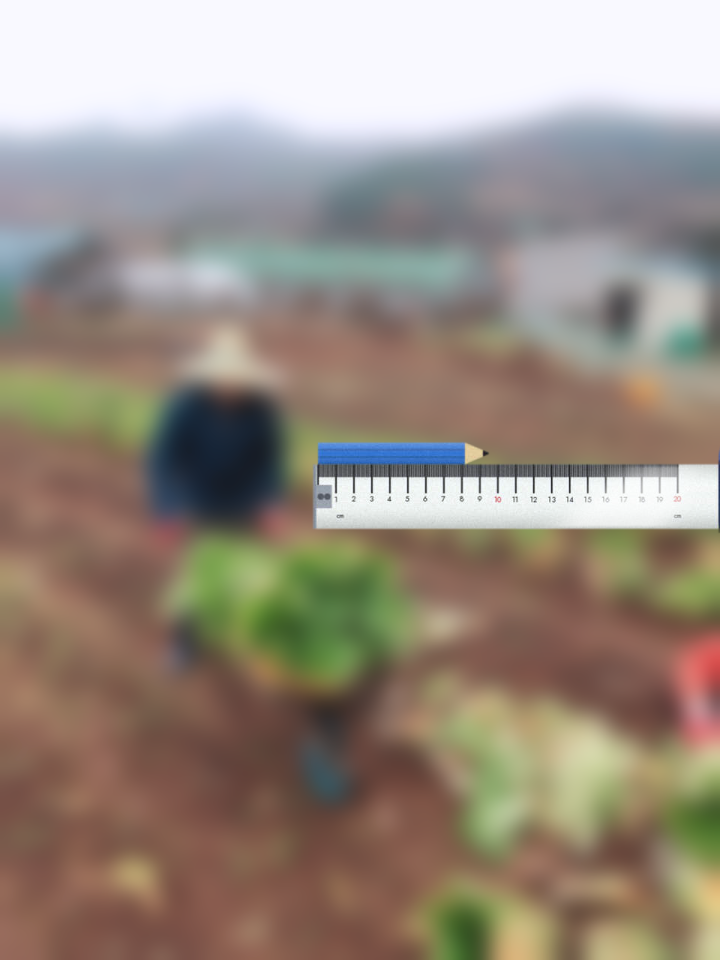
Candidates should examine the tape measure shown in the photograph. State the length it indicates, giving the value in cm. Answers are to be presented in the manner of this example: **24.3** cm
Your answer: **9.5** cm
